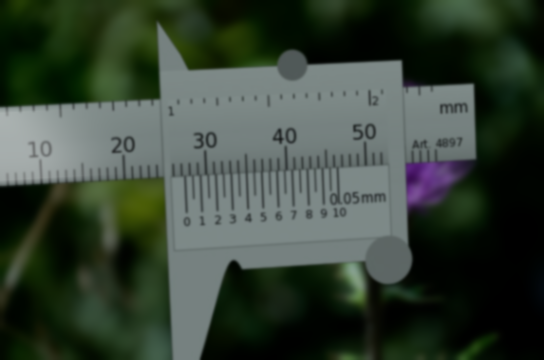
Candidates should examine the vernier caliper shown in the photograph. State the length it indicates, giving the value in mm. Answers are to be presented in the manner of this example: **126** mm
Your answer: **27.4** mm
